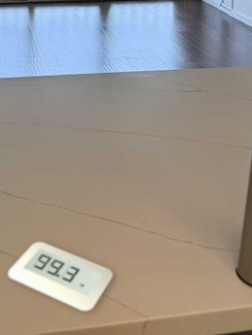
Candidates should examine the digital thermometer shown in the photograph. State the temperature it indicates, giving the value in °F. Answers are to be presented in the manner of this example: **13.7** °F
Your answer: **99.3** °F
